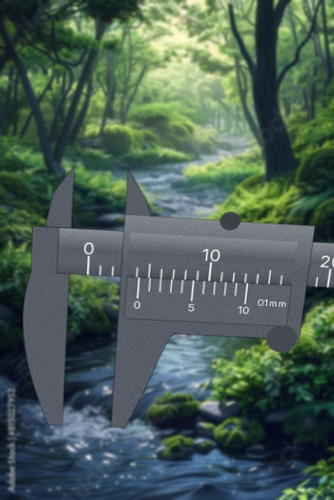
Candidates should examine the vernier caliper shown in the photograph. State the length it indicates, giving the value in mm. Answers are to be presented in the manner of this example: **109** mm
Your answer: **4.2** mm
